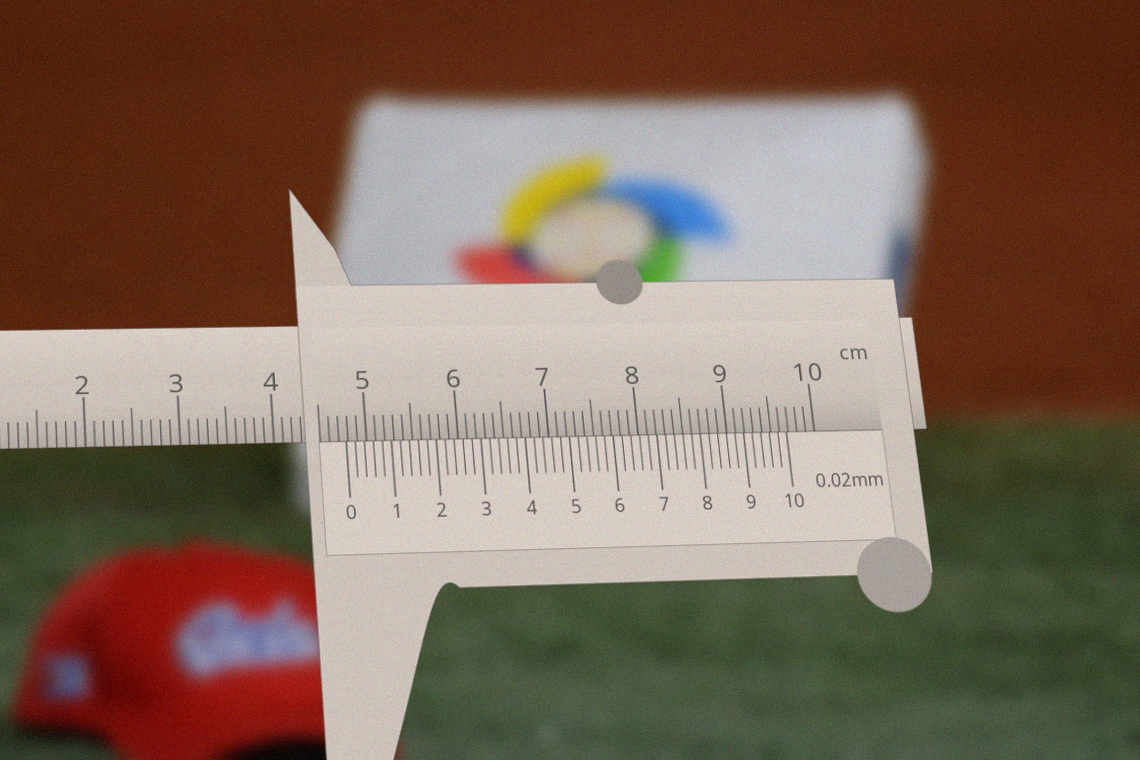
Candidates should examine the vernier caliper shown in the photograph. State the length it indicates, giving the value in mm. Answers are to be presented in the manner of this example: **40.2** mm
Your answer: **47.8** mm
